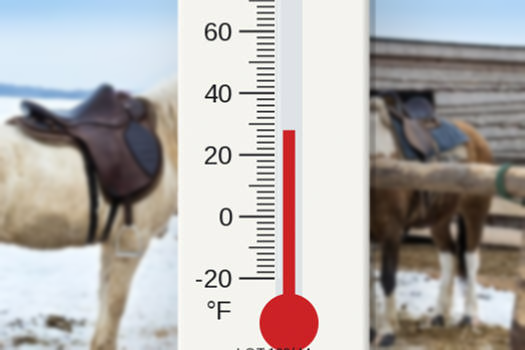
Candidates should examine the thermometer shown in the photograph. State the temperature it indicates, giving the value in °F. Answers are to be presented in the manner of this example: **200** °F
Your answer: **28** °F
